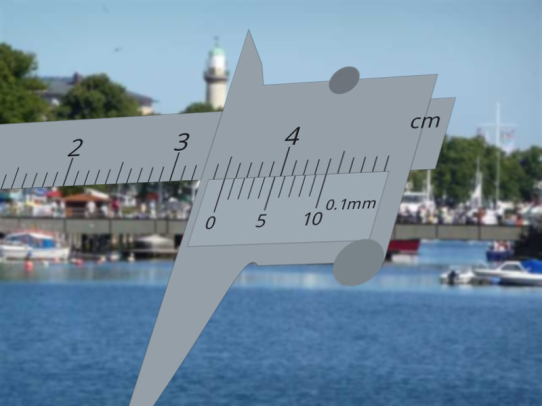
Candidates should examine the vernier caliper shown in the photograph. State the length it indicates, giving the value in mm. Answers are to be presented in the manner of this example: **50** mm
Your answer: **35.0** mm
